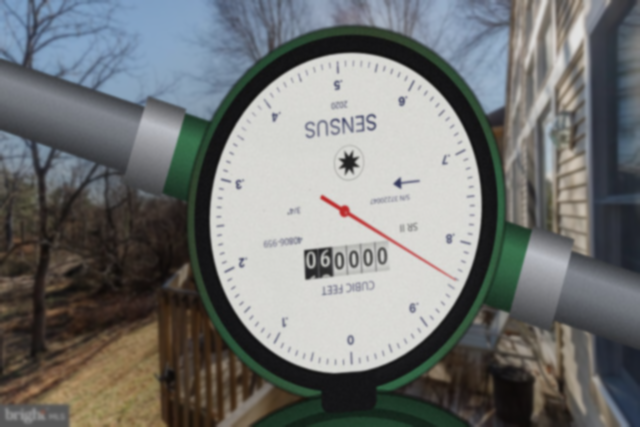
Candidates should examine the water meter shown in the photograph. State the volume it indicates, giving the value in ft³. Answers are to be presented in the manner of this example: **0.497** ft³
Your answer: **89.84** ft³
